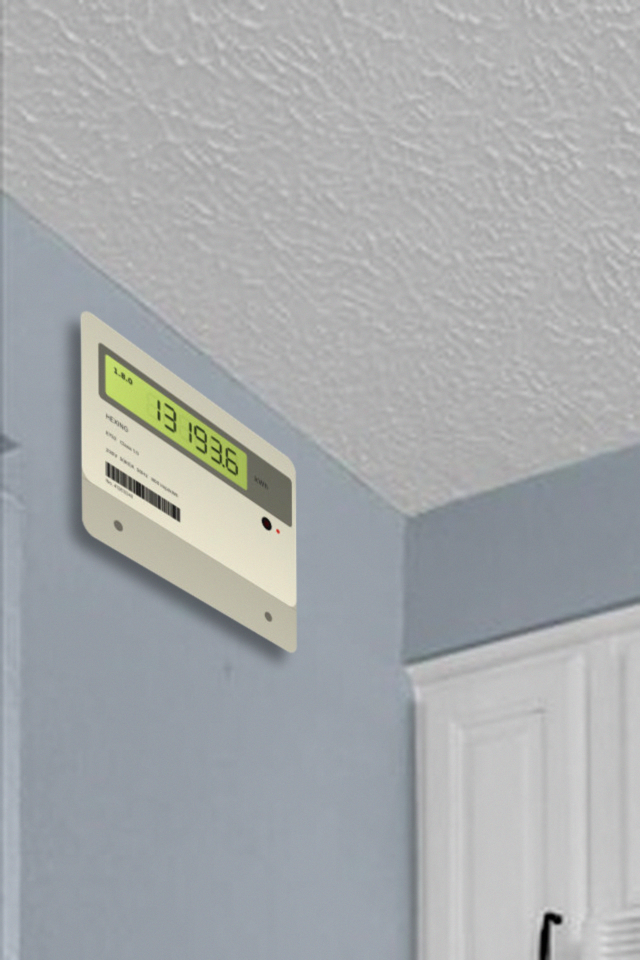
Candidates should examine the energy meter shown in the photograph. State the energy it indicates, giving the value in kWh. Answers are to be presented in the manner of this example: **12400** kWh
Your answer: **13193.6** kWh
